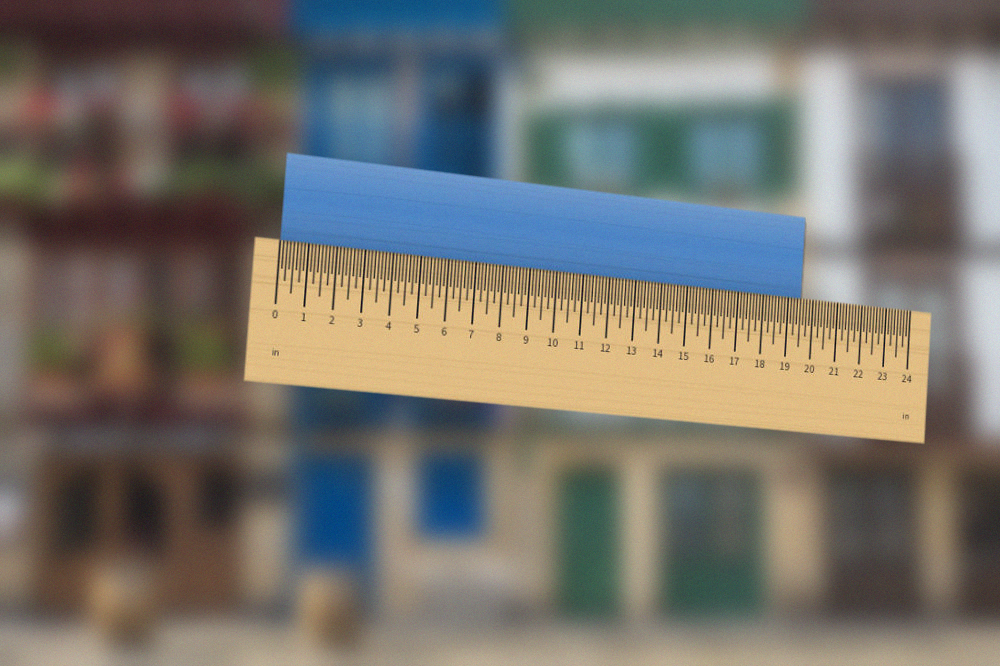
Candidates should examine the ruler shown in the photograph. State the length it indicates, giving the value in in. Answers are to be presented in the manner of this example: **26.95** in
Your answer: **19.5** in
